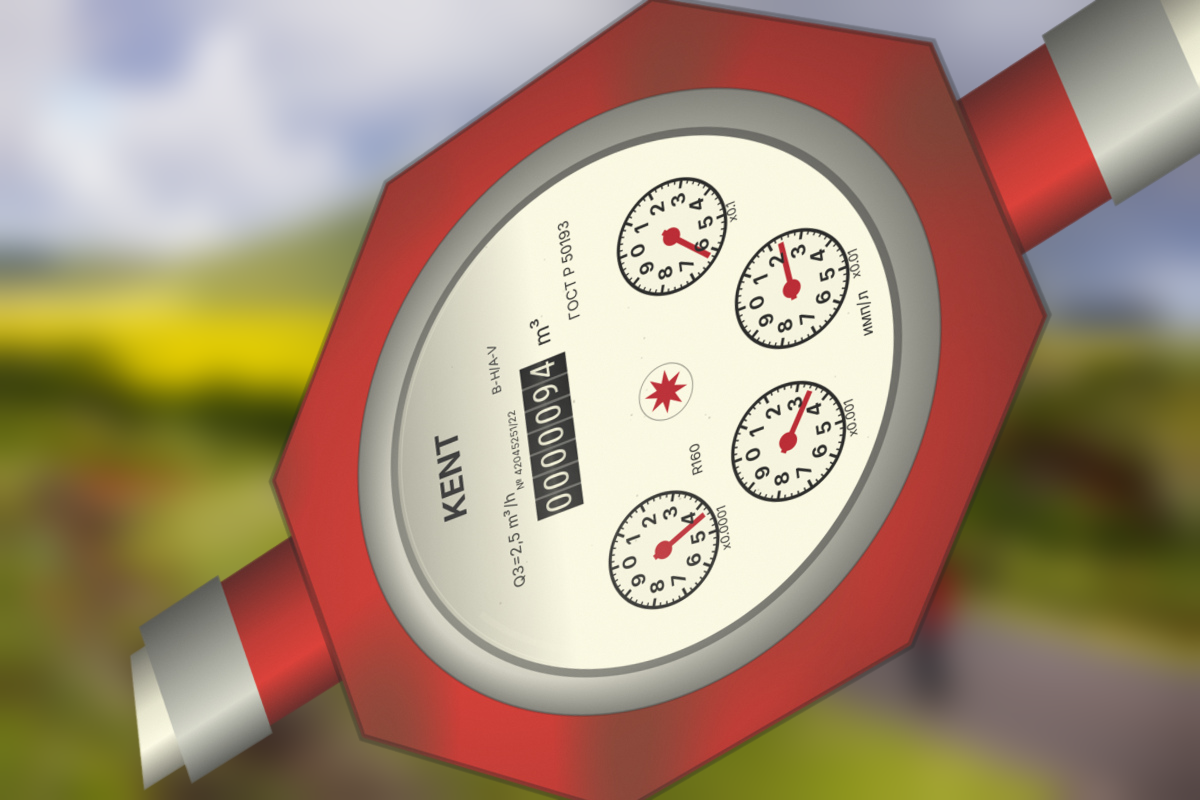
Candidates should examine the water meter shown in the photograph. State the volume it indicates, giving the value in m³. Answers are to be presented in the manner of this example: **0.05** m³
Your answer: **94.6234** m³
